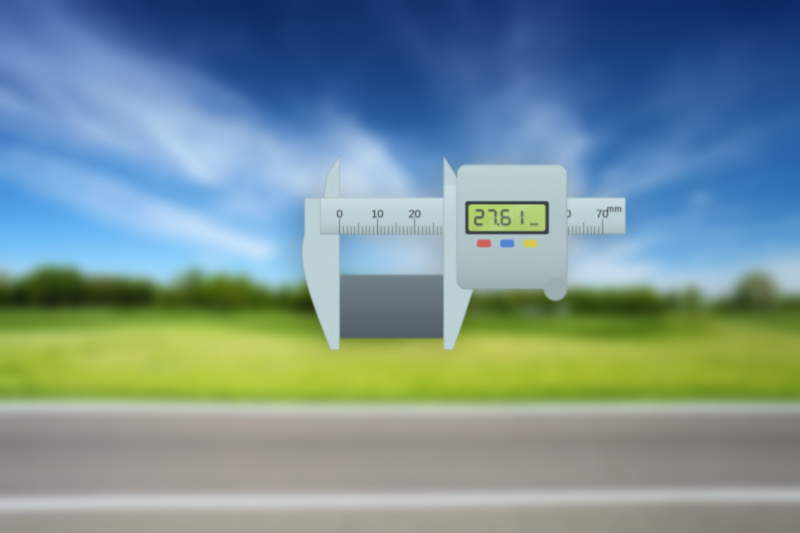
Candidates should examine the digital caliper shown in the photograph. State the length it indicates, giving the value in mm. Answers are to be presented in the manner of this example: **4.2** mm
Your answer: **27.61** mm
